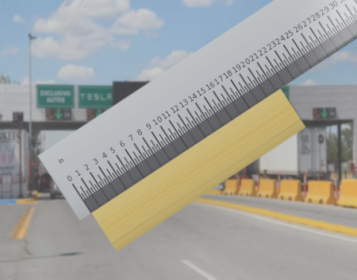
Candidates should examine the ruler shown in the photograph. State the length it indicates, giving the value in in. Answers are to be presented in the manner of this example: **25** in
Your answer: **21.5** in
